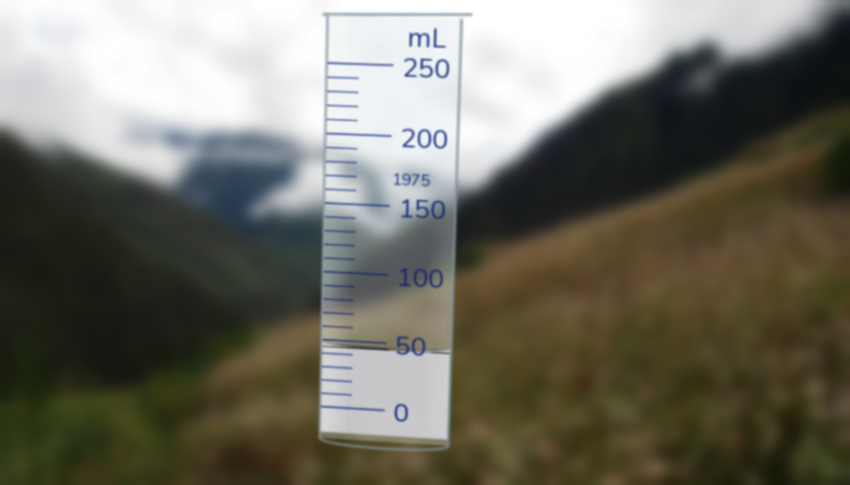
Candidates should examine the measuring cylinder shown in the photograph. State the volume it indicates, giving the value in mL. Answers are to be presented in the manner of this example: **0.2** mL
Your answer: **45** mL
